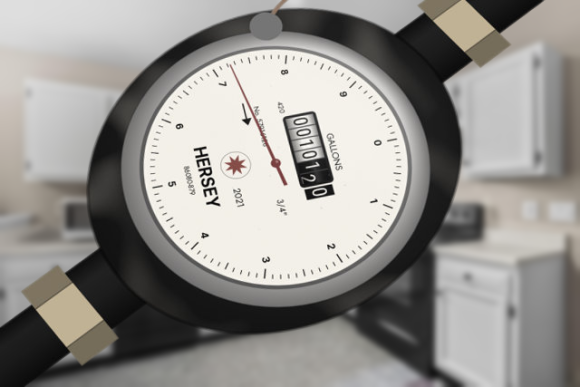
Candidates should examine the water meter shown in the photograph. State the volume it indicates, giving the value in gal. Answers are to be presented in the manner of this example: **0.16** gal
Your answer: **10117.2** gal
